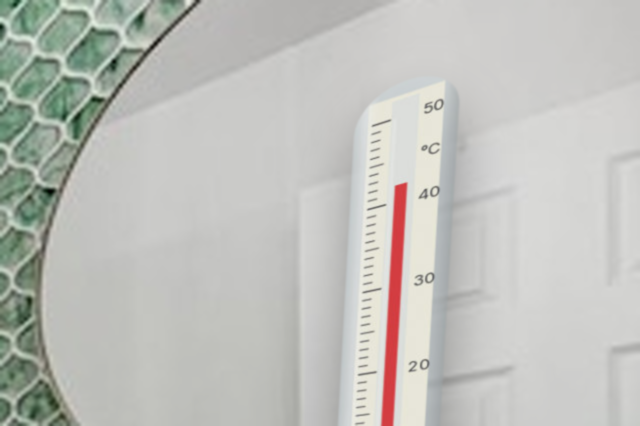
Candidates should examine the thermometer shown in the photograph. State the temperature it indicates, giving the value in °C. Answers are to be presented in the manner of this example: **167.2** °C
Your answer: **42** °C
